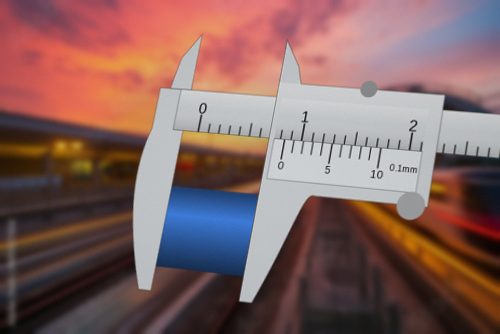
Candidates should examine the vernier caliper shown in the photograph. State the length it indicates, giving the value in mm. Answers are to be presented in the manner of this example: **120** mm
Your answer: **8.4** mm
